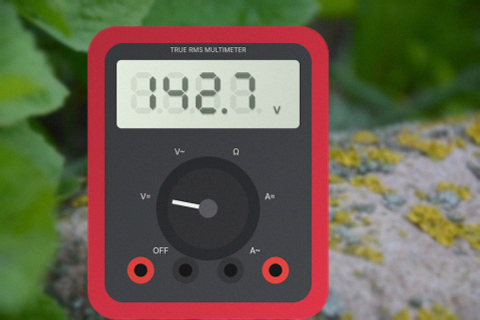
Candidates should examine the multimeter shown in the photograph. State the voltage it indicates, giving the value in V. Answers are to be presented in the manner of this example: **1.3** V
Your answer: **142.7** V
